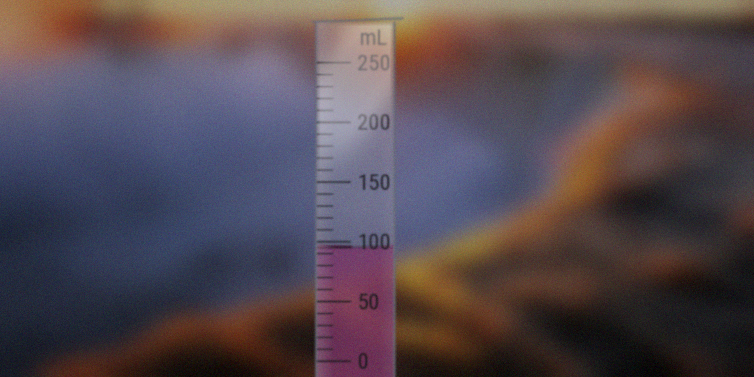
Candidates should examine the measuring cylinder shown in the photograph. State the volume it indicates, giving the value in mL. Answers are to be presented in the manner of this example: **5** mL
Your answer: **95** mL
